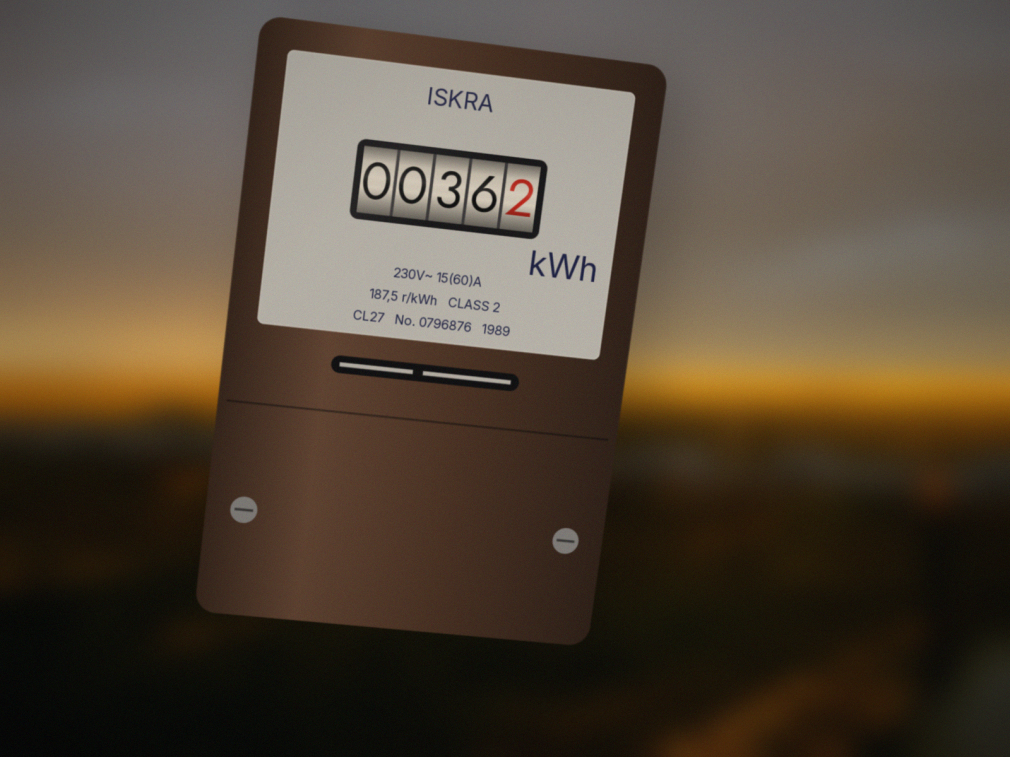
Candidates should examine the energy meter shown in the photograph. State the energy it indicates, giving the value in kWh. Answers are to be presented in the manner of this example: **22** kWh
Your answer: **36.2** kWh
